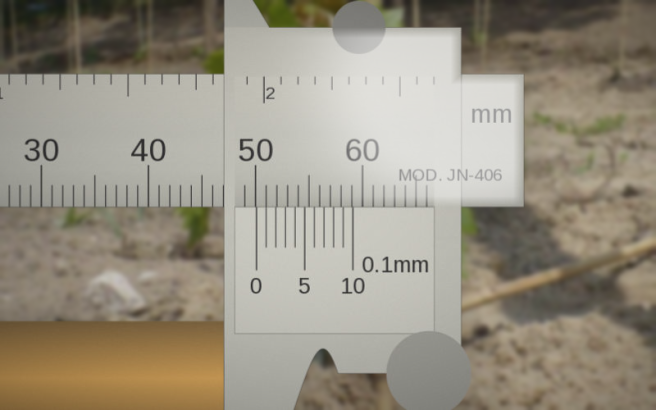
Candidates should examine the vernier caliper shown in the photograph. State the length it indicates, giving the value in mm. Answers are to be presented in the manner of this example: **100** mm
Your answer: **50.1** mm
